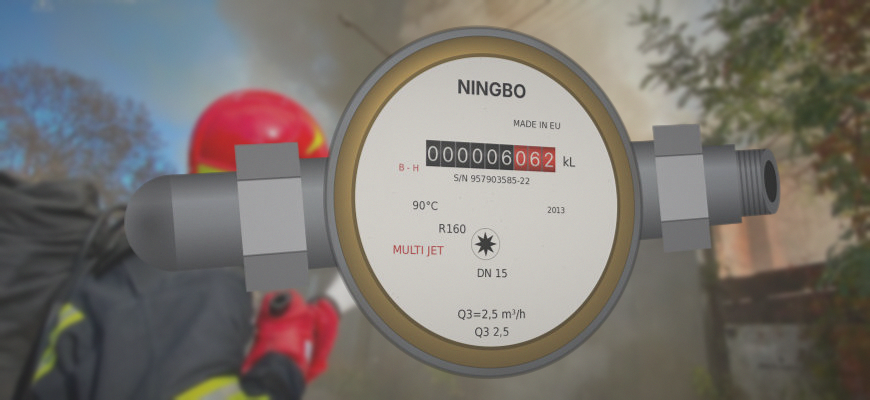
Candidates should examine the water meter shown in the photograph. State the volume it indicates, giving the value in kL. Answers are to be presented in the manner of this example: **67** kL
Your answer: **6.062** kL
